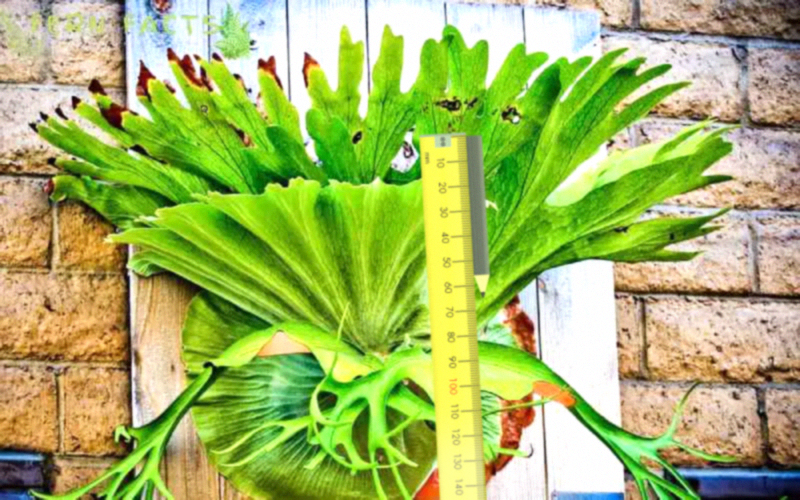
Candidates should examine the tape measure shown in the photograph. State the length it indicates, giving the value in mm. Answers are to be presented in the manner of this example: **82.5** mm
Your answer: **65** mm
